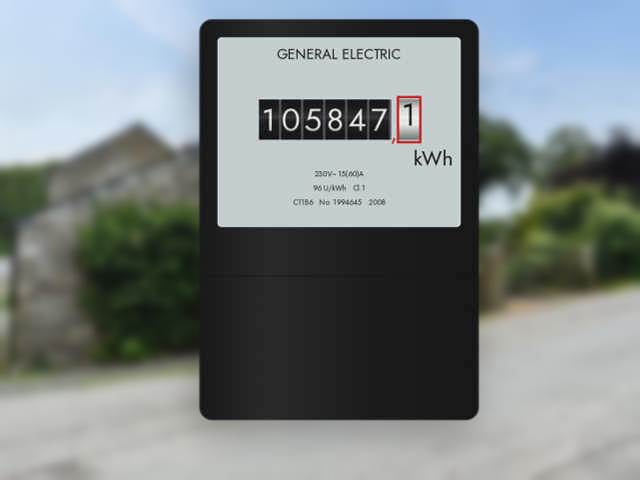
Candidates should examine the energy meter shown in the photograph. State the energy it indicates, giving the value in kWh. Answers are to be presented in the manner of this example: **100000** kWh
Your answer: **105847.1** kWh
